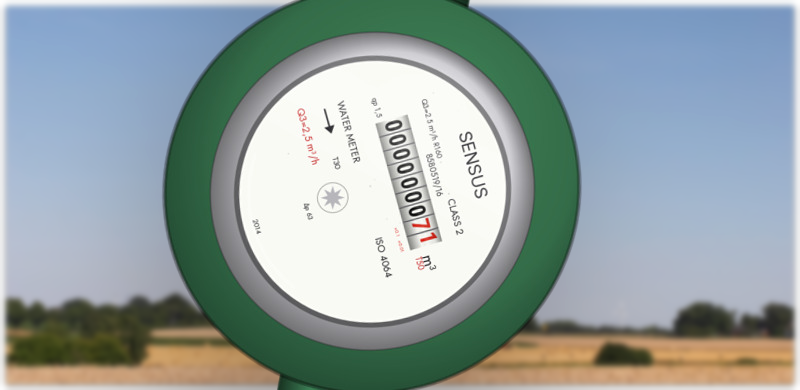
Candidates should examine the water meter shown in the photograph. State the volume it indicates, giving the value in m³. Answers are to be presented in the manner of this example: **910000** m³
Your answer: **0.71** m³
